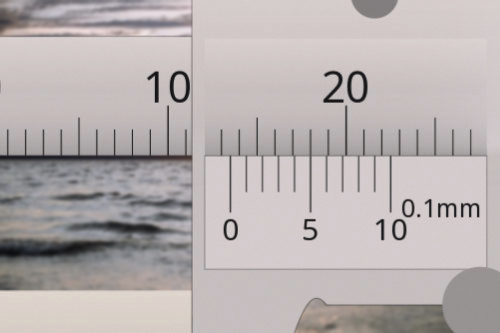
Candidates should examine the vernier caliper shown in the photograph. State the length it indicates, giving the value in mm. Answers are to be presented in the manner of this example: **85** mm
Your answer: **13.5** mm
